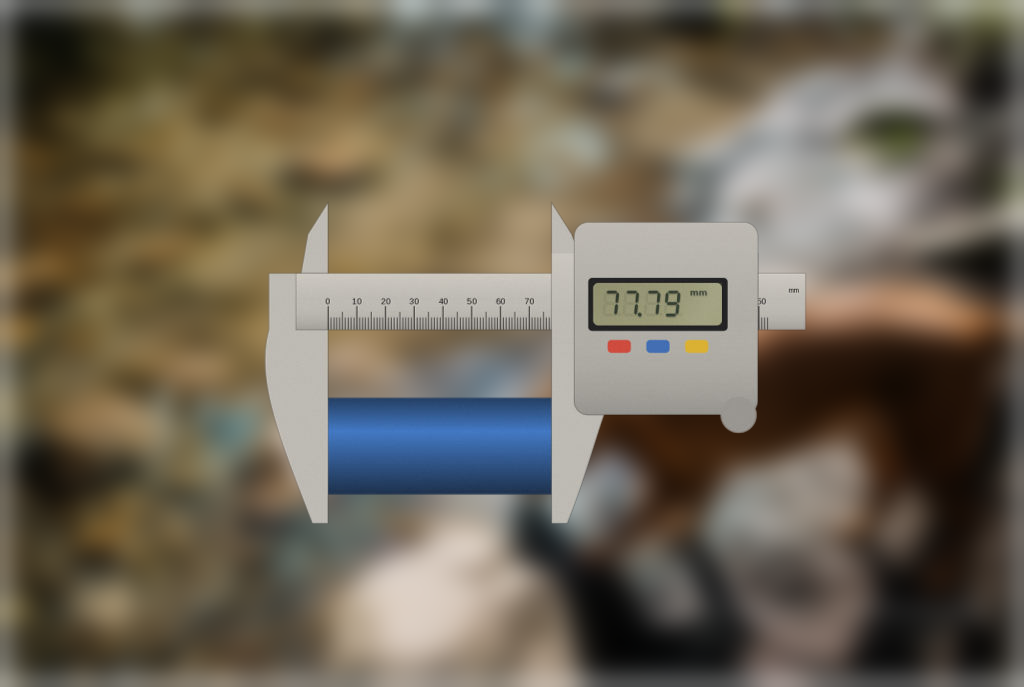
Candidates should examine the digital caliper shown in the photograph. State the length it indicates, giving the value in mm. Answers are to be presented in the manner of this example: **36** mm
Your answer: **77.79** mm
